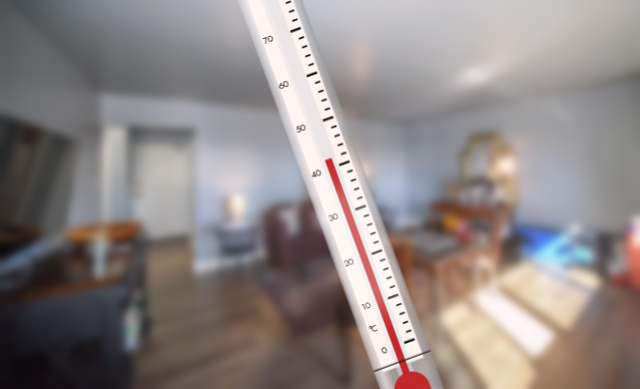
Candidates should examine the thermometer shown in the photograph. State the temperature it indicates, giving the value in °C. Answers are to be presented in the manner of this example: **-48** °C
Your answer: **42** °C
